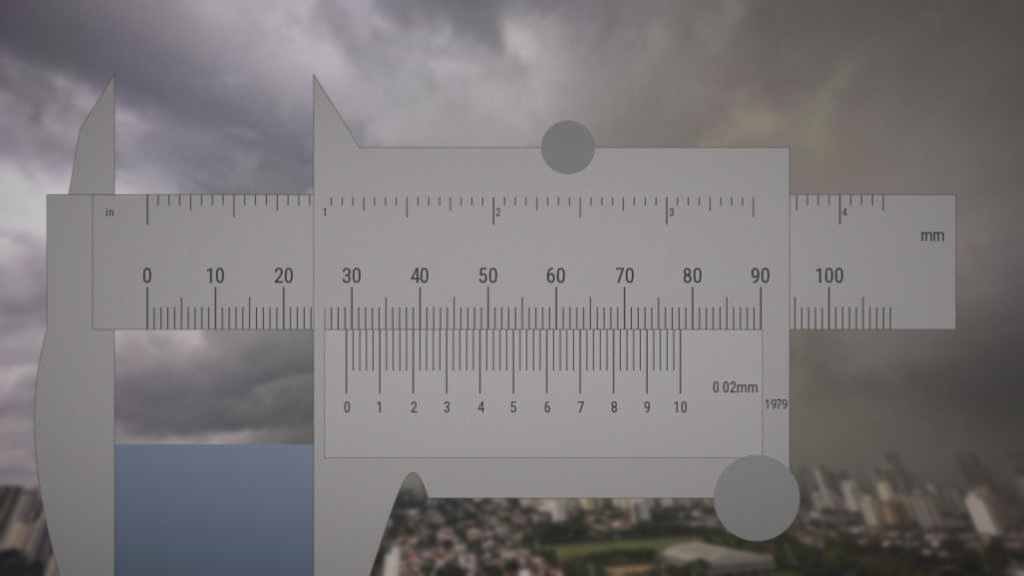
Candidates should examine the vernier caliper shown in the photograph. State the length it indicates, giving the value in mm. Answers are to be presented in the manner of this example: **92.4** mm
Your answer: **29.2** mm
